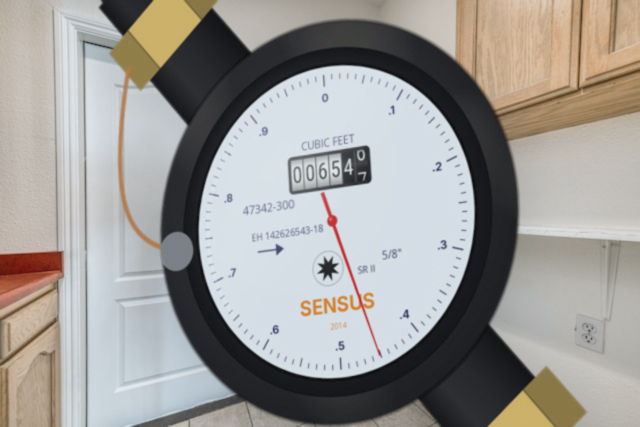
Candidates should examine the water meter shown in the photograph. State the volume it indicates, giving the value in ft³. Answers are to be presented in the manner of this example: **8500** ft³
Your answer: **6546.45** ft³
